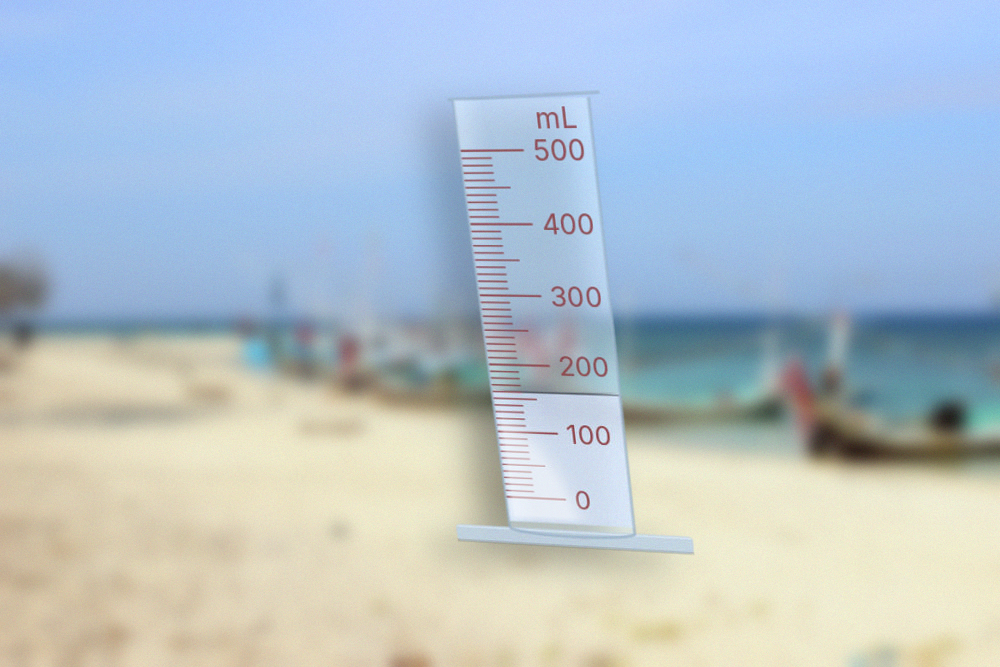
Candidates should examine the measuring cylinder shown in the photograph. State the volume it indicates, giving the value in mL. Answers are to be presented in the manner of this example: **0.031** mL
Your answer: **160** mL
